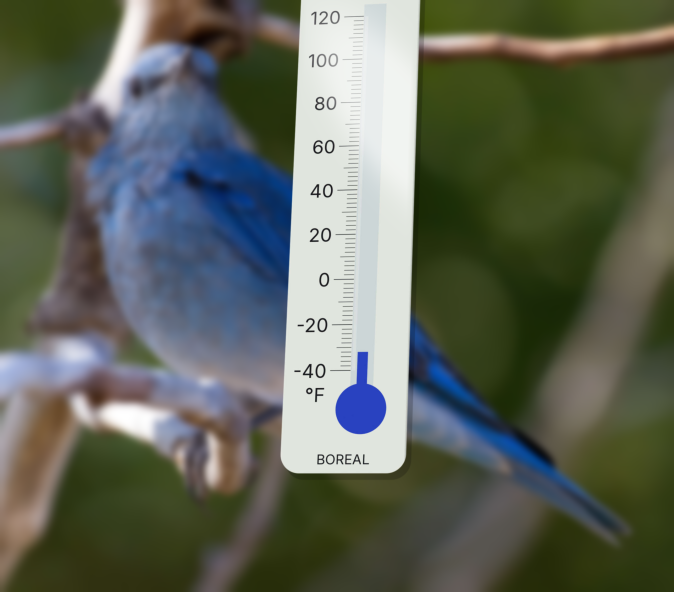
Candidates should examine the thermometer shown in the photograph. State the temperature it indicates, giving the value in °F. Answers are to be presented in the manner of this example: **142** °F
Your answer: **-32** °F
